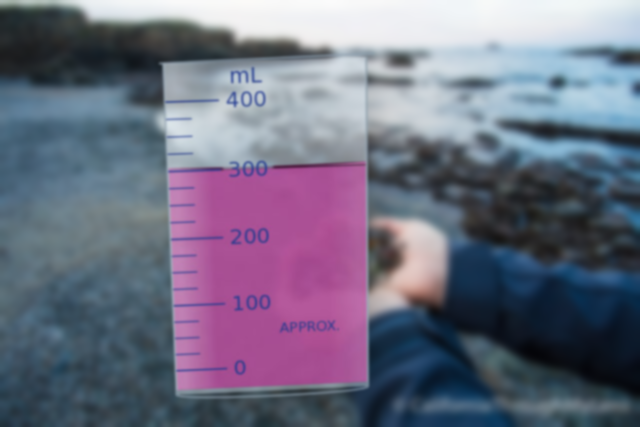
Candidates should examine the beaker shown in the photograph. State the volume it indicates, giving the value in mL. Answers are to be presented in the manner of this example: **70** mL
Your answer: **300** mL
